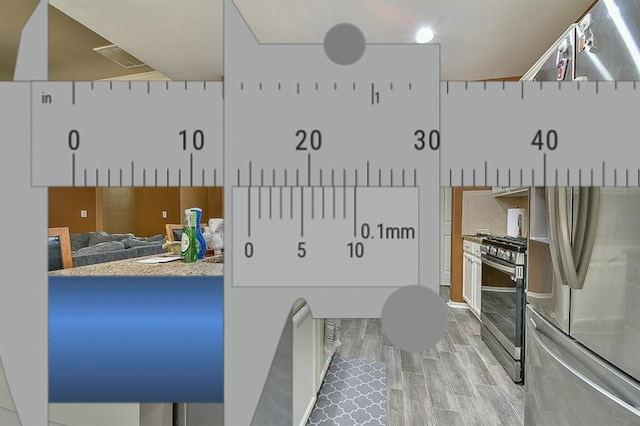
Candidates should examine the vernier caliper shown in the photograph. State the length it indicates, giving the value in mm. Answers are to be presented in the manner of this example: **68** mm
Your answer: **14.9** mm
